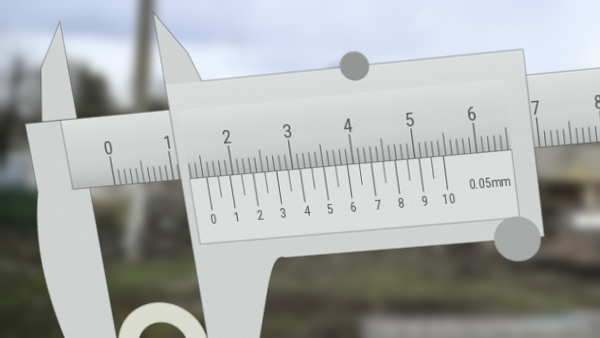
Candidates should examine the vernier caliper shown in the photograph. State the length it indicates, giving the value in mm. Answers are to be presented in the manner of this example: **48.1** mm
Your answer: **15.6** mm
